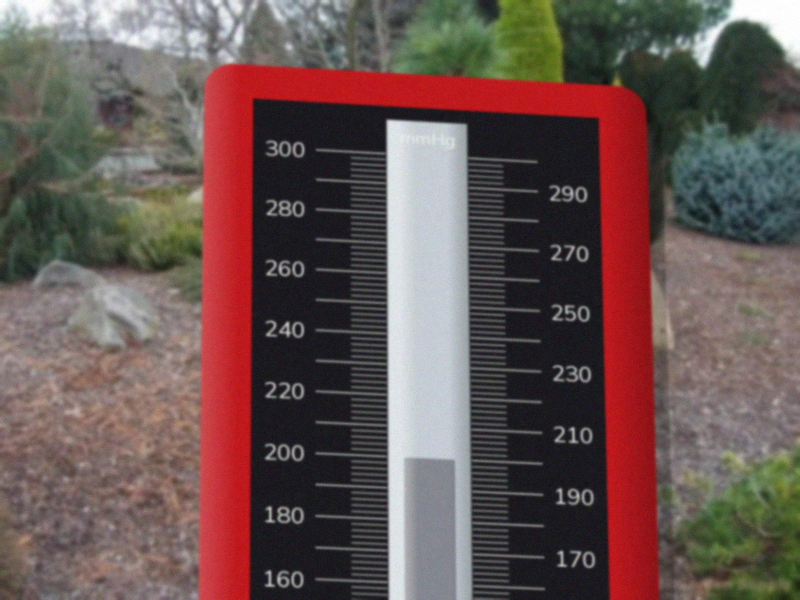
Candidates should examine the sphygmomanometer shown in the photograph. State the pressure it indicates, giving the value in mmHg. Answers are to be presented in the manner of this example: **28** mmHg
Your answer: **200** mmHg
